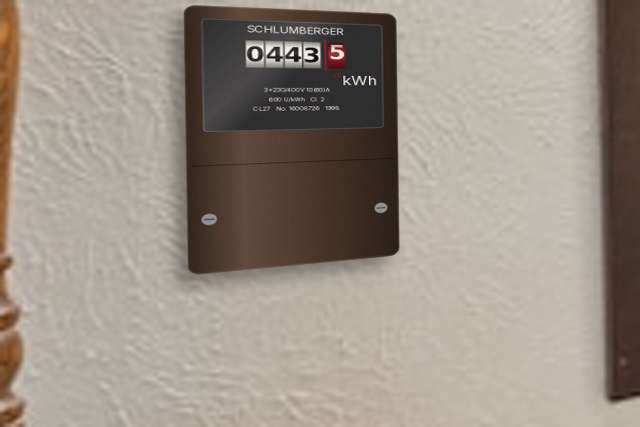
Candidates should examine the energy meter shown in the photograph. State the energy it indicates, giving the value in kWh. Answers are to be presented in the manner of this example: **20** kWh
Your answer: **443.5** kWh
